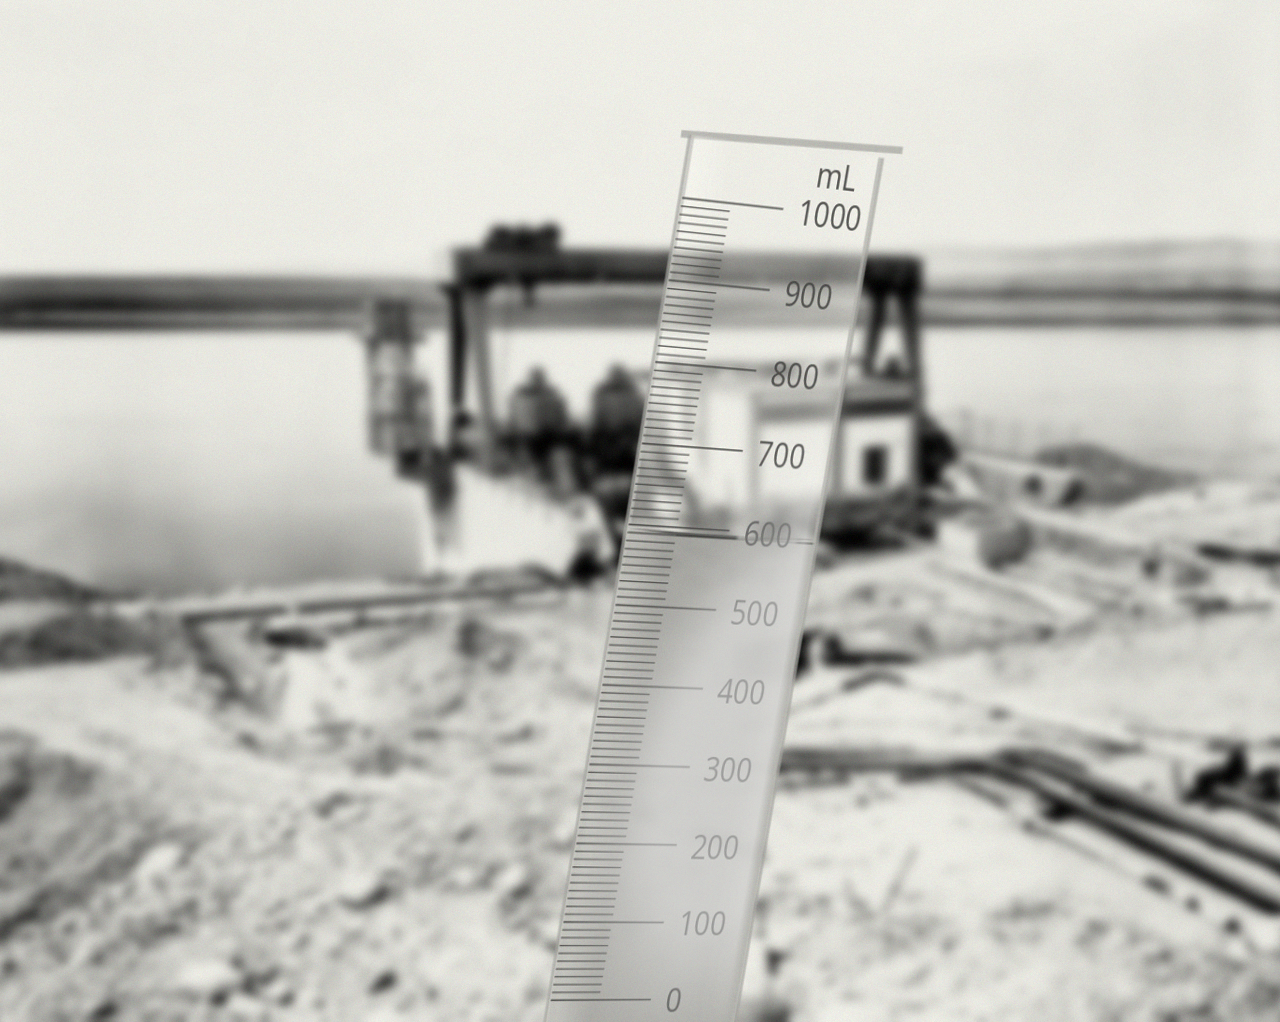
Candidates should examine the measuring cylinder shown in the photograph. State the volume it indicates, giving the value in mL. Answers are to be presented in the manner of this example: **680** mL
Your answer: **590** mL
